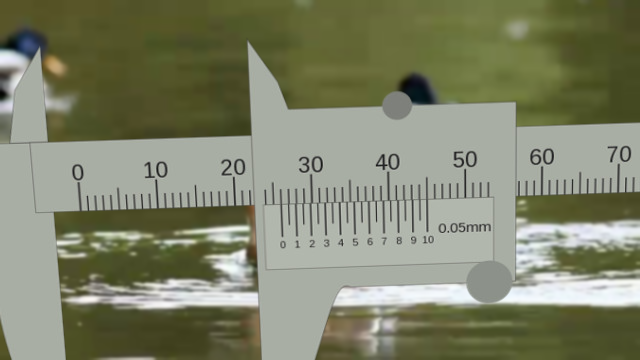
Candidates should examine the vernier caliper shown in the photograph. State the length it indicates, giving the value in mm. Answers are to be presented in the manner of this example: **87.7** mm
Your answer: **26.0** mm
